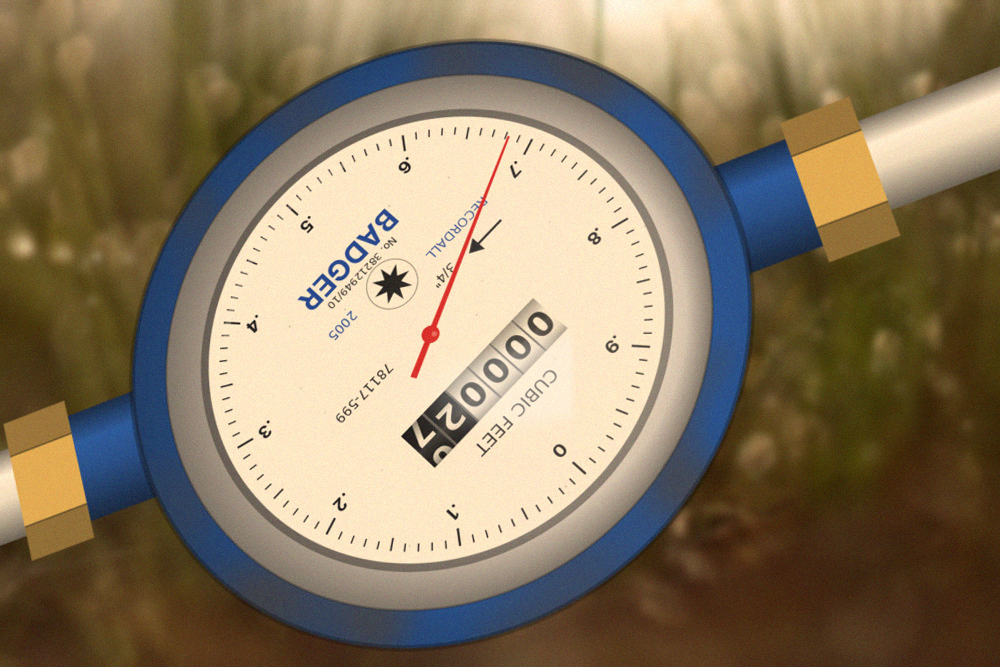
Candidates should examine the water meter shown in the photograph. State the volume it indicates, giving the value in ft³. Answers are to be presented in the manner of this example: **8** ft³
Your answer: **26.68** ft³
